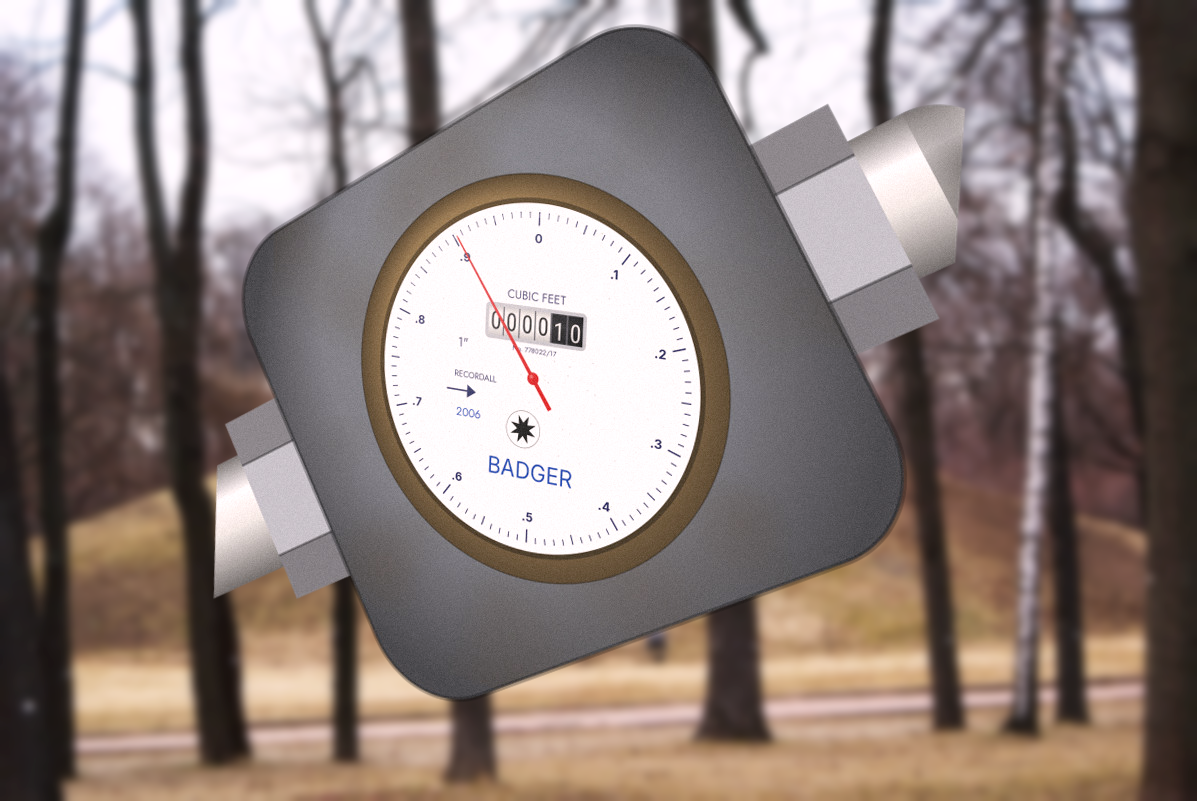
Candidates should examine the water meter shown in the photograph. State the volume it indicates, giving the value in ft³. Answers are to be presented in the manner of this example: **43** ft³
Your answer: **9.90** ft³
